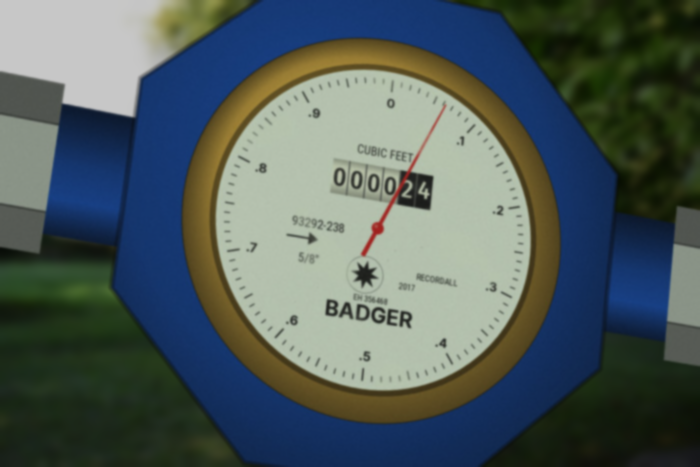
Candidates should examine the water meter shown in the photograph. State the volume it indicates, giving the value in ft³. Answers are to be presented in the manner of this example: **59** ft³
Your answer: **24.06** ft³
